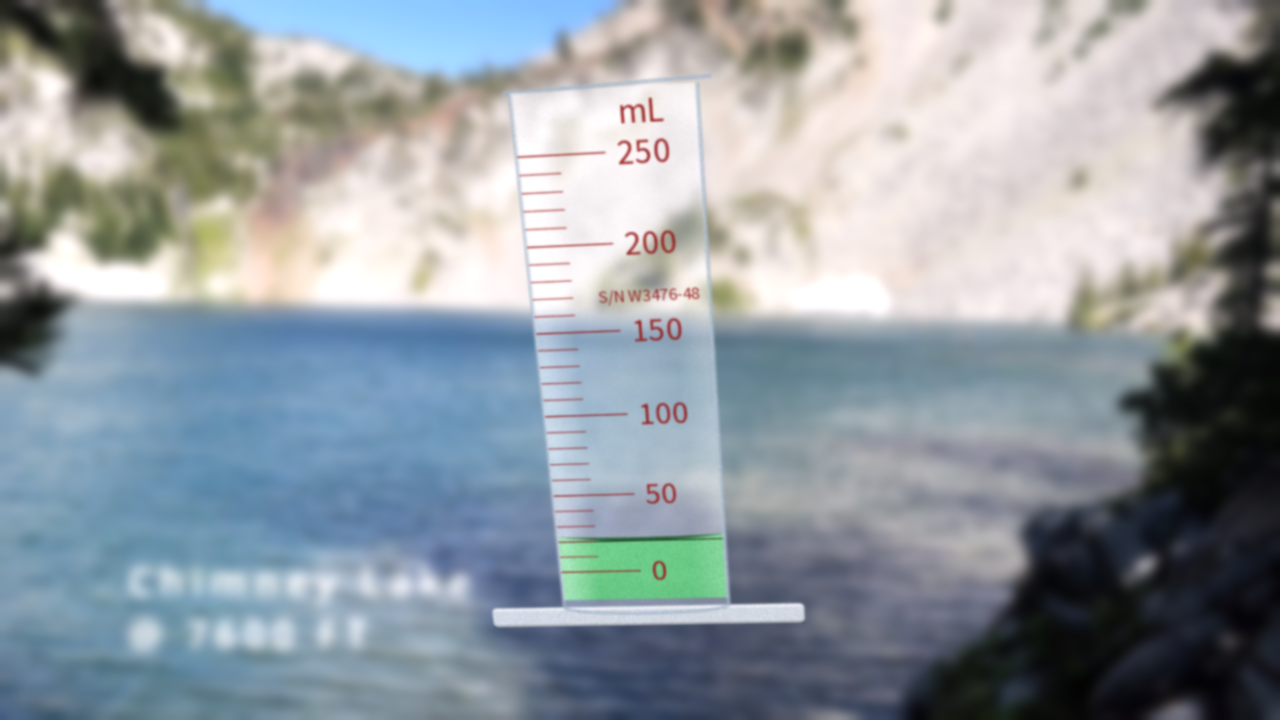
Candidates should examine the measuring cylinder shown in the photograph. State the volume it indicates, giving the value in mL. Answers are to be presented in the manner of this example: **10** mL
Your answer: **20** mL
